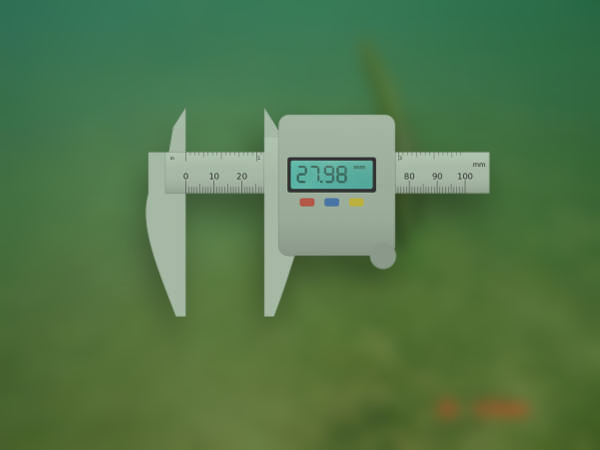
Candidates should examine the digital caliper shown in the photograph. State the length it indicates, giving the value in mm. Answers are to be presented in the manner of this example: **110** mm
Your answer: **27.98** mm
